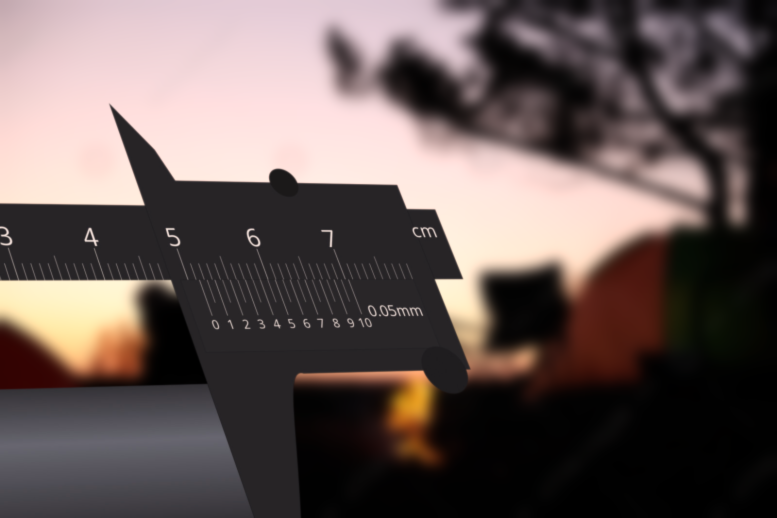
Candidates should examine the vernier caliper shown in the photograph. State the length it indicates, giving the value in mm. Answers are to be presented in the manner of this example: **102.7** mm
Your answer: **51.4** mm
